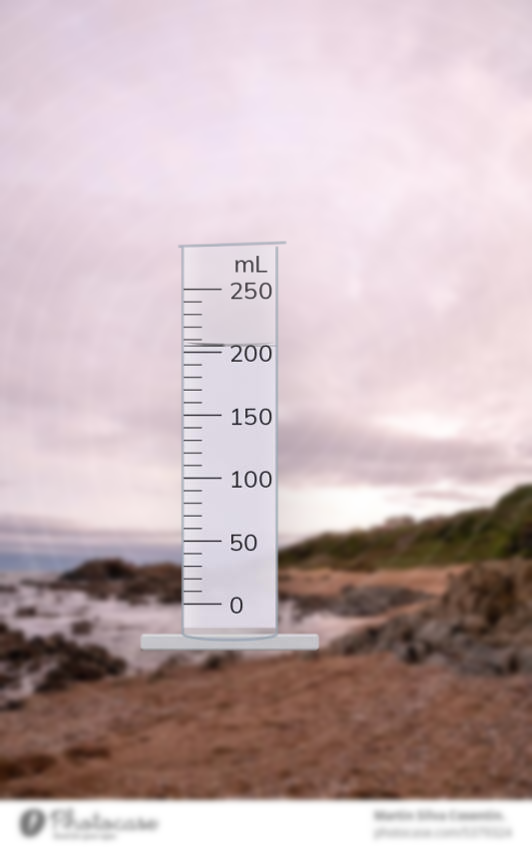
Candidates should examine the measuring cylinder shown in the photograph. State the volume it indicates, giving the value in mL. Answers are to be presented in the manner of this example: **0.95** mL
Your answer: **205** mL
